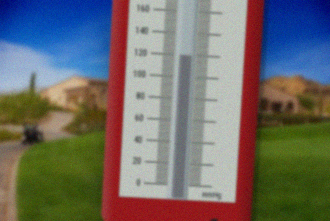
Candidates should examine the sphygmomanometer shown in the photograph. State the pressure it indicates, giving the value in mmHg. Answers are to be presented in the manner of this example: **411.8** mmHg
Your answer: **120** mmHg
